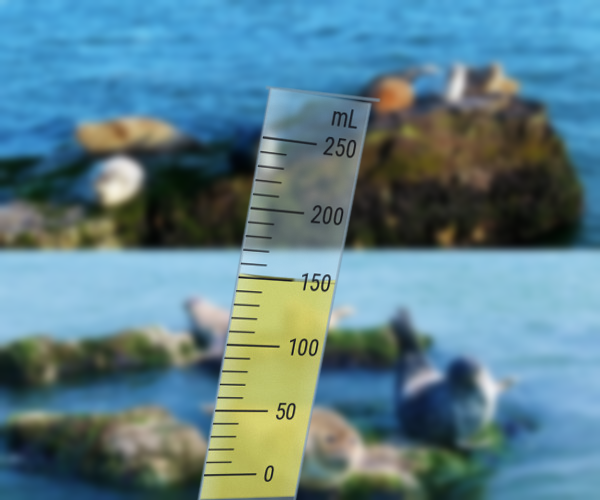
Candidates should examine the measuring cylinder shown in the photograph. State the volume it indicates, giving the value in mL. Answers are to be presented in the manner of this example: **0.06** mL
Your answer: **150** mL
